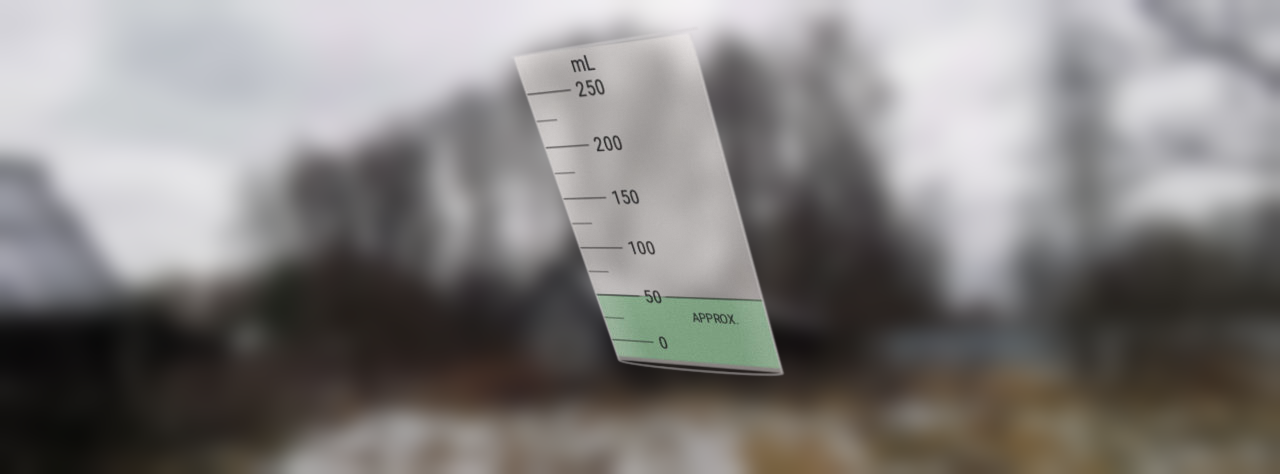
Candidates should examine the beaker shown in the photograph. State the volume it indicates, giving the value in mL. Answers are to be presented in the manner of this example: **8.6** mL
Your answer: **50** mL
